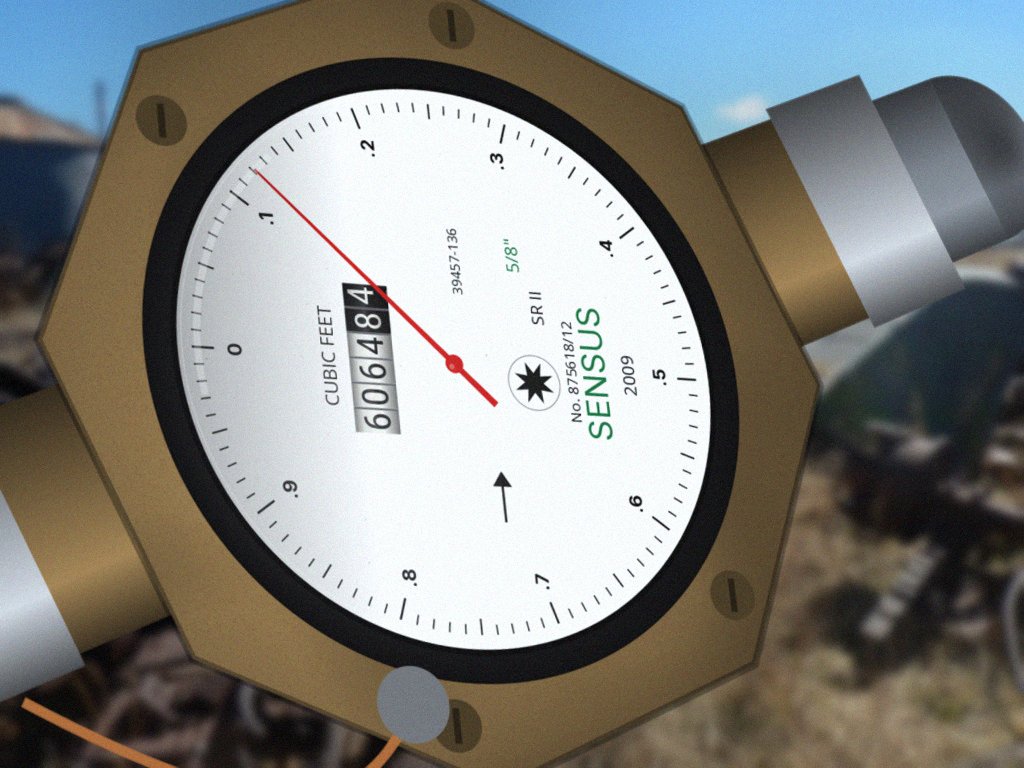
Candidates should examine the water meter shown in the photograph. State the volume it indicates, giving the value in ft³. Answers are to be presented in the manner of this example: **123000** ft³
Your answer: **606484.12** ft³
